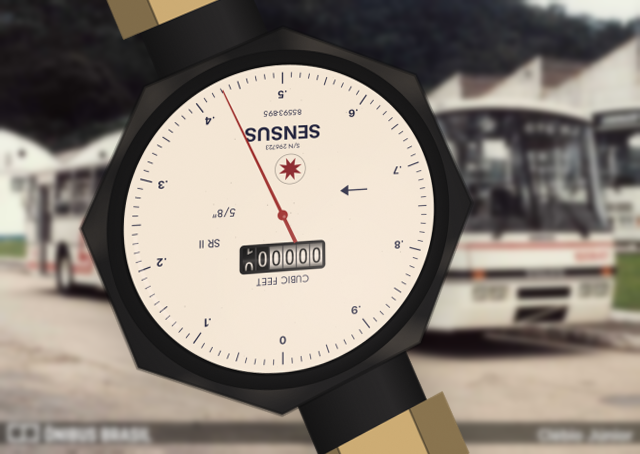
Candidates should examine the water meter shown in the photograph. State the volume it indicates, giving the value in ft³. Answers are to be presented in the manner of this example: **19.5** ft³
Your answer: **0.43** ft³
